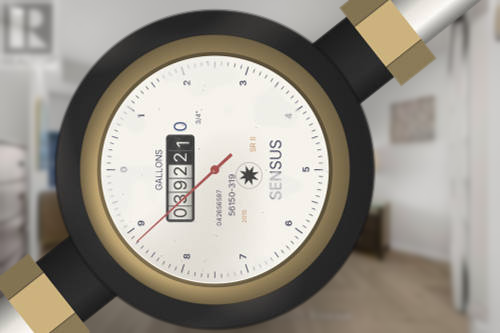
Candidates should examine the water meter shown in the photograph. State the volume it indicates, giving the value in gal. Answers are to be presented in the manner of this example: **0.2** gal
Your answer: **392208.8** gal
